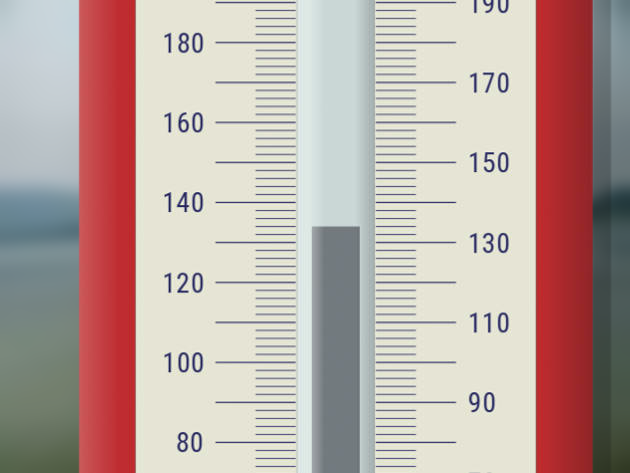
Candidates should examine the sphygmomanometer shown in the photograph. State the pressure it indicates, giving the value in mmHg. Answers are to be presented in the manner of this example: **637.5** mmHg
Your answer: **134** mmHg
